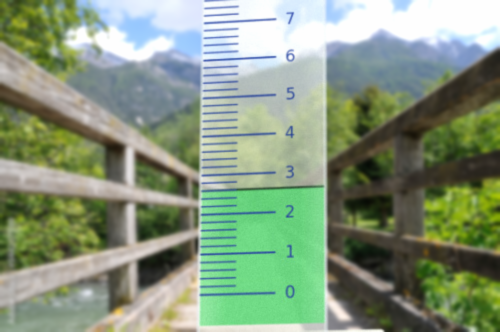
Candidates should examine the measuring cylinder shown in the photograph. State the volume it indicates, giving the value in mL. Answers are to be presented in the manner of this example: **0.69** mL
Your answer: **2.6** mL
